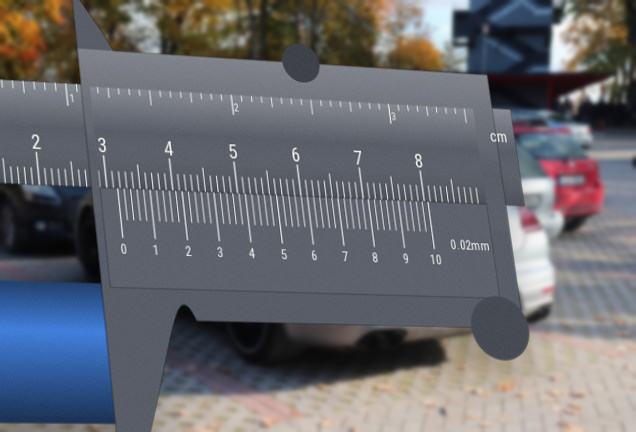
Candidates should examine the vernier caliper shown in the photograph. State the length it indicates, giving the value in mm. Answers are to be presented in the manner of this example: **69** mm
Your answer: **31.6** mm
